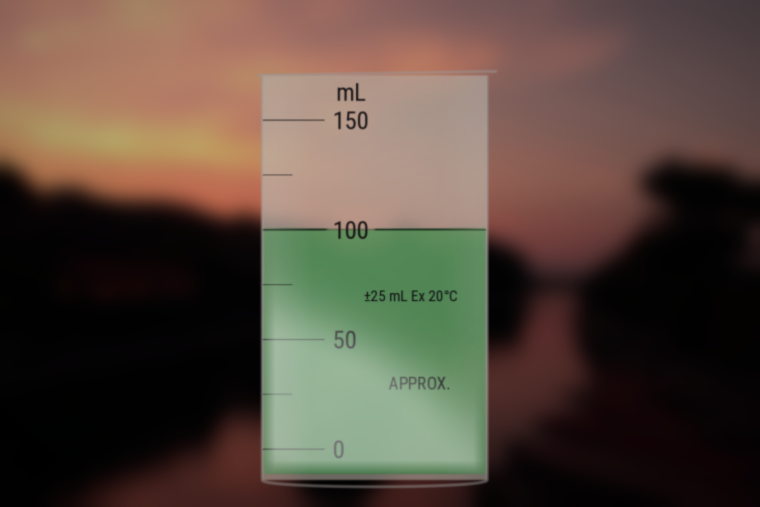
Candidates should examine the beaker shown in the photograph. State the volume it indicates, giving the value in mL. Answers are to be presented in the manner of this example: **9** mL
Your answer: **100** mL
